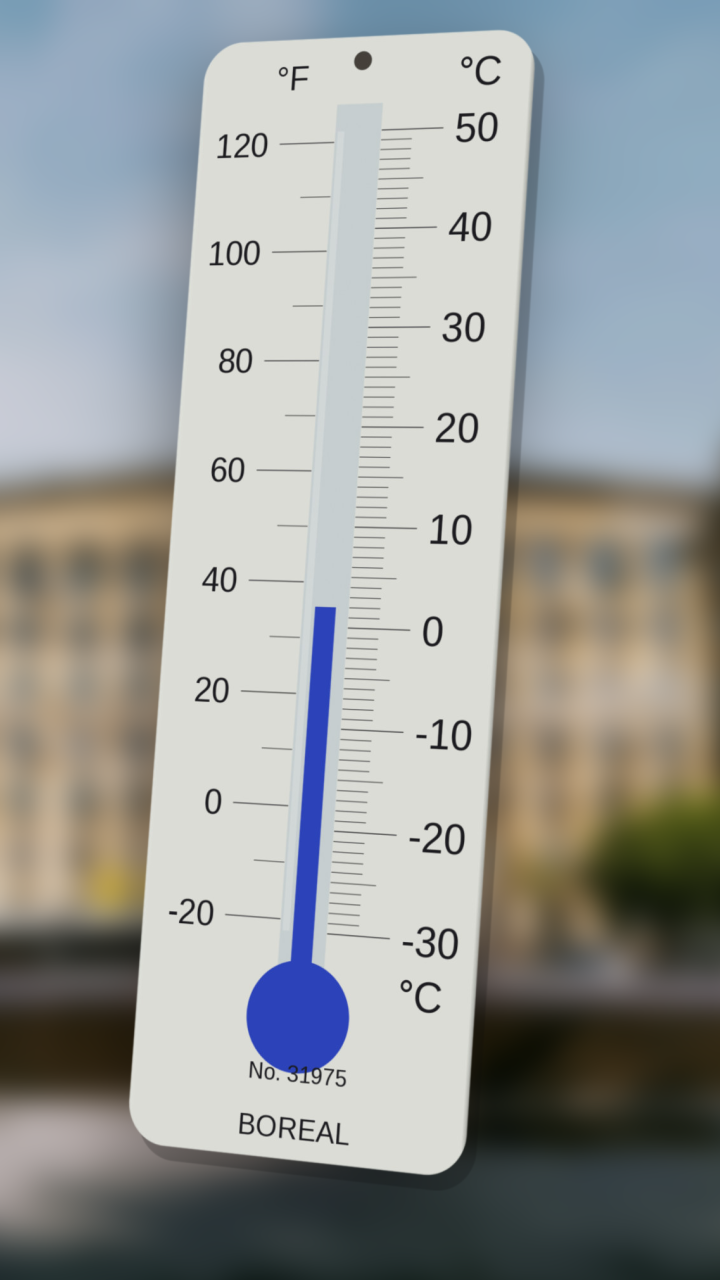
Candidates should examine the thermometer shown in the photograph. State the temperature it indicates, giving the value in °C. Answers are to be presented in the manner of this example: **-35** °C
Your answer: **2** °C
